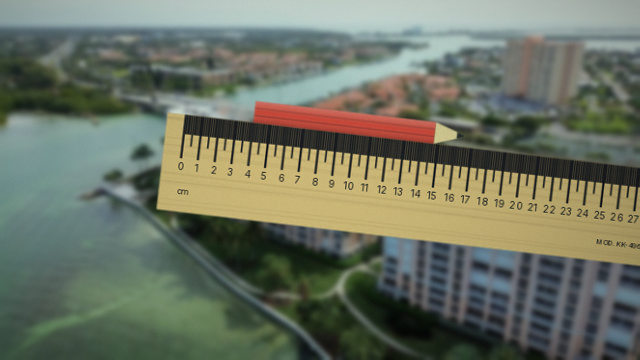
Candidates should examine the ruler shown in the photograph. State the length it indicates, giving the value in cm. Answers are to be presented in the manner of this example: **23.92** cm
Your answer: **12.5** cm
